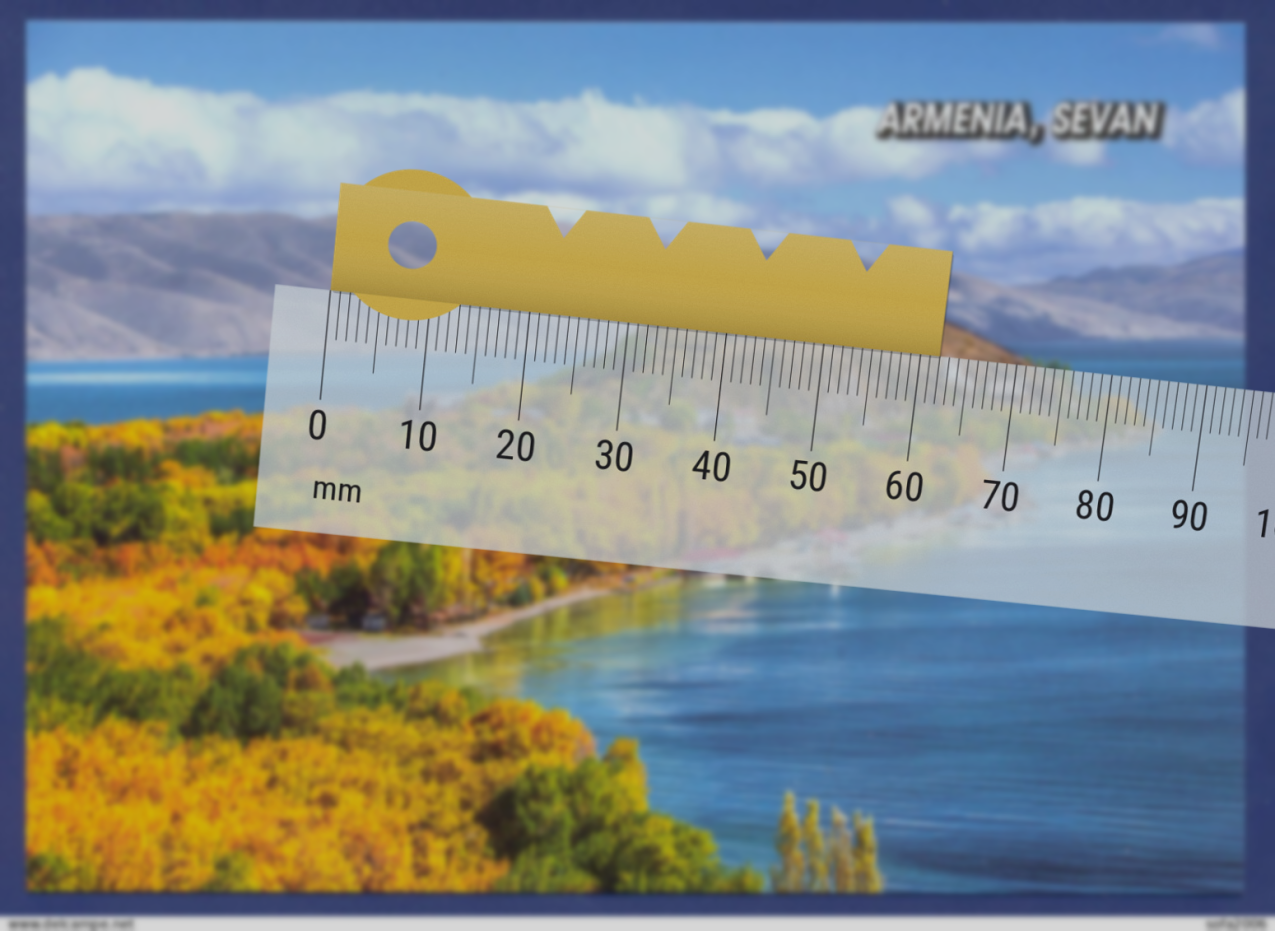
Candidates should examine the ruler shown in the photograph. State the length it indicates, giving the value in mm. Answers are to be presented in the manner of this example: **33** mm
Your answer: **62** mm
